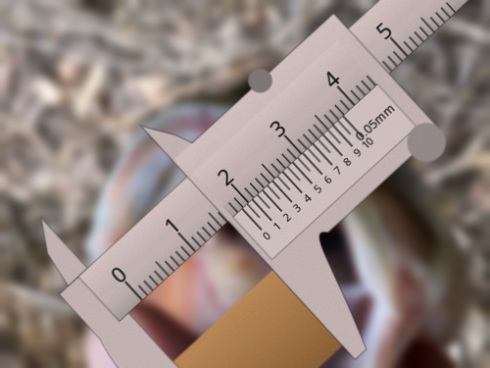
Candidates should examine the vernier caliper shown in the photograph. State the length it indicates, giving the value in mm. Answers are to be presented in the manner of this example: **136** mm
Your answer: **18.8** mm
